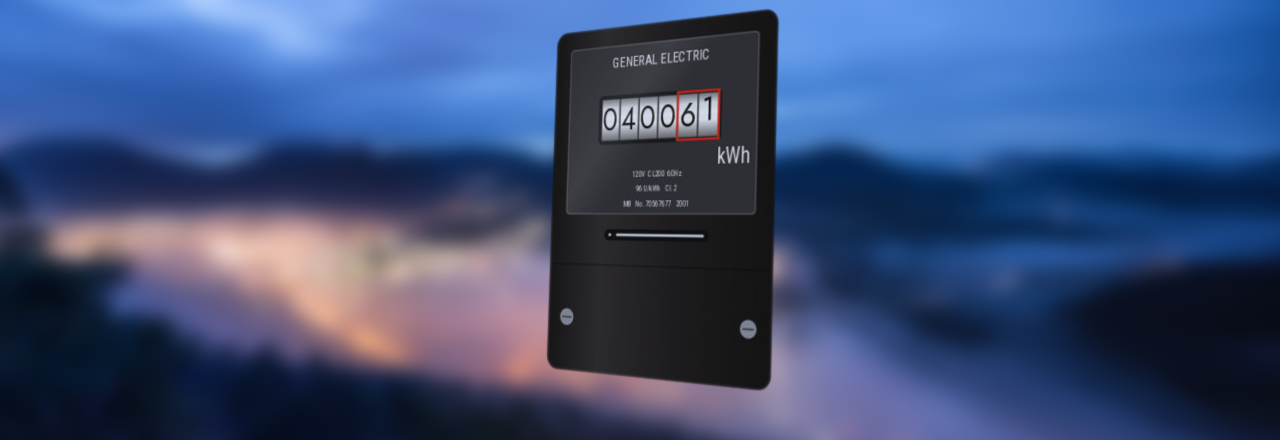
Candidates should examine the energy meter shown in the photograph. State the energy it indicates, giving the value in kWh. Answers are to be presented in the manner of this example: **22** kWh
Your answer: **400.61** kWh
